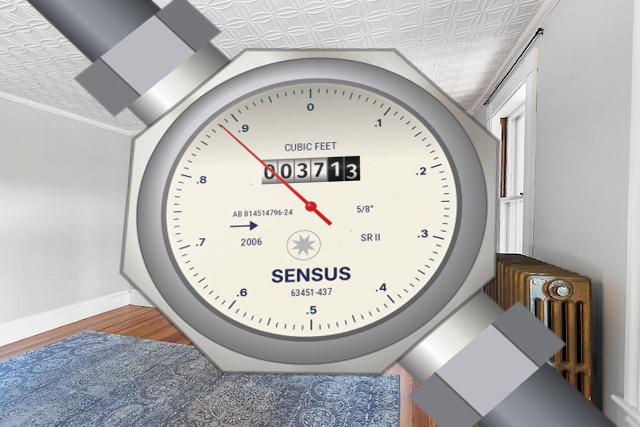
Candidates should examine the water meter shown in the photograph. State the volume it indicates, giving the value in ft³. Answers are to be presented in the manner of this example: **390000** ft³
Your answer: **3712.88** ft³
